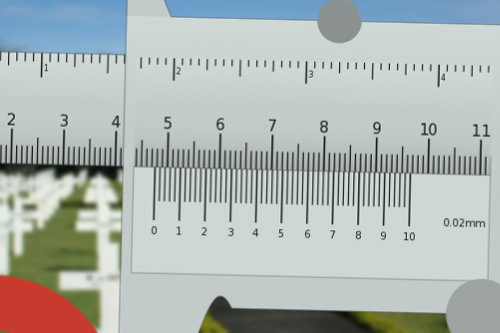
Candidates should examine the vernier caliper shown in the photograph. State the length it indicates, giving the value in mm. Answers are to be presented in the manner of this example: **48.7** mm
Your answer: **47.6** mm
